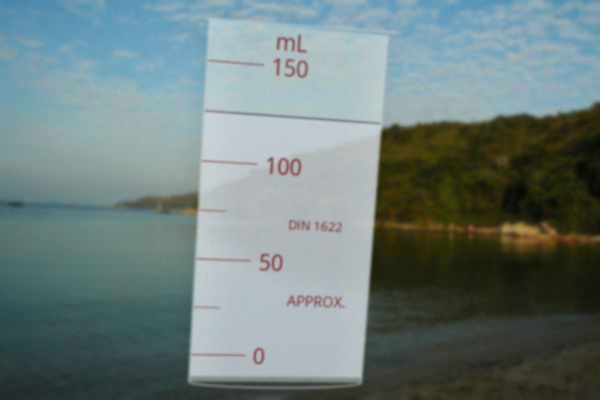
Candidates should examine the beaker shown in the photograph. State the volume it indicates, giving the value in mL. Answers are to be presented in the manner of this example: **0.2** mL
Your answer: **125** mL
